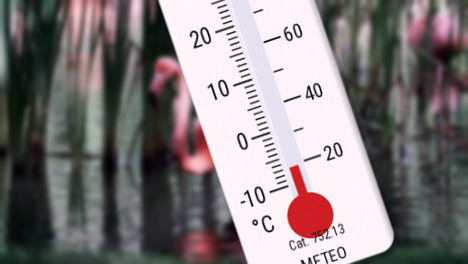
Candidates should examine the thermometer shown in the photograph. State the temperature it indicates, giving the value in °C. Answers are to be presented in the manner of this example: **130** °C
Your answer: **-7** °C
